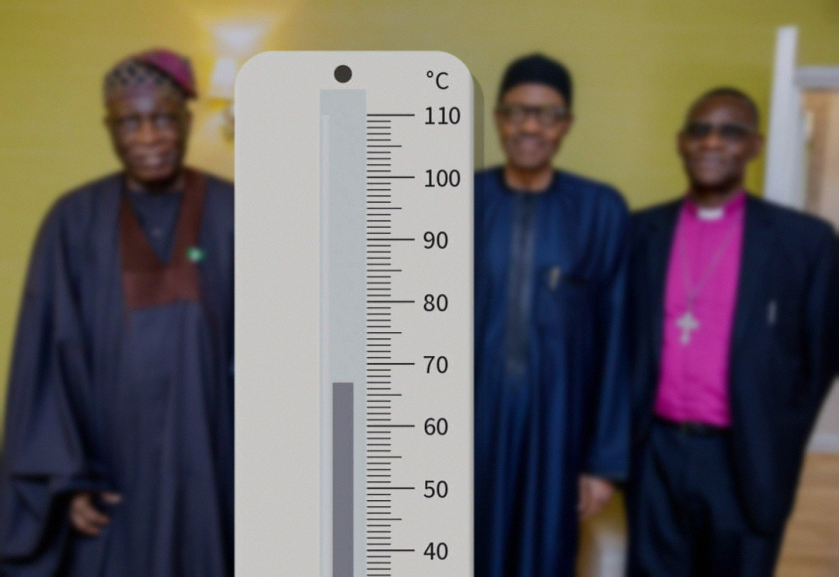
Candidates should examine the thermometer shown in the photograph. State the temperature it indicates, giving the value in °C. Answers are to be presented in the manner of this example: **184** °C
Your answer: **67** °C
